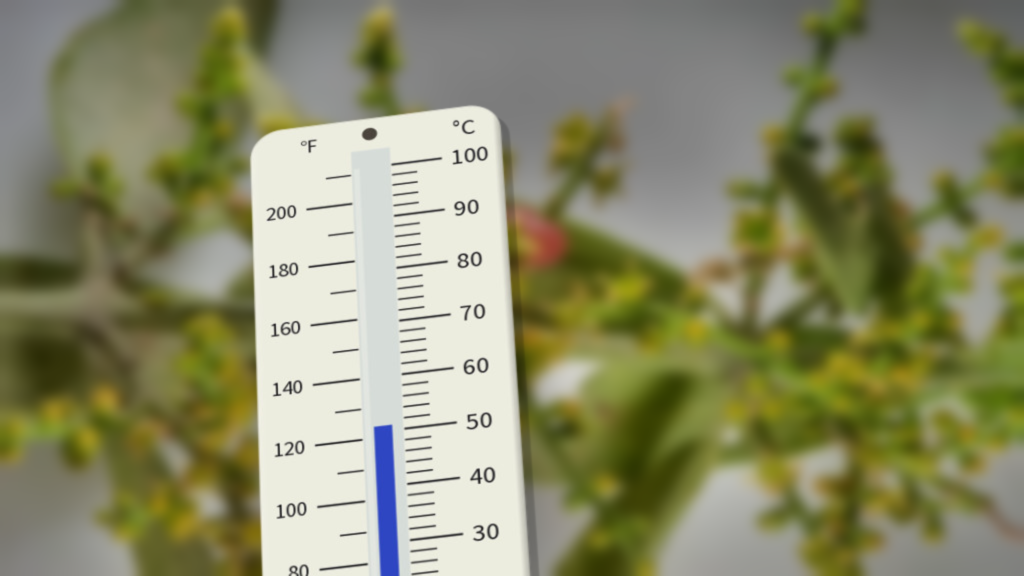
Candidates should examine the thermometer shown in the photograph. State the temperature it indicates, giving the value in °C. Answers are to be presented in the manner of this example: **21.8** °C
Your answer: **51** °C
